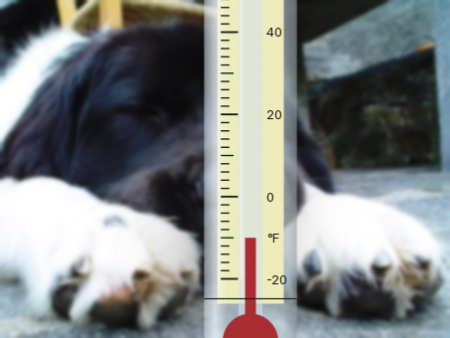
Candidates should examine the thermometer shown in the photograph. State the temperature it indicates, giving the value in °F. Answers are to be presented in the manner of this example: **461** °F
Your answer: **-10** °F
